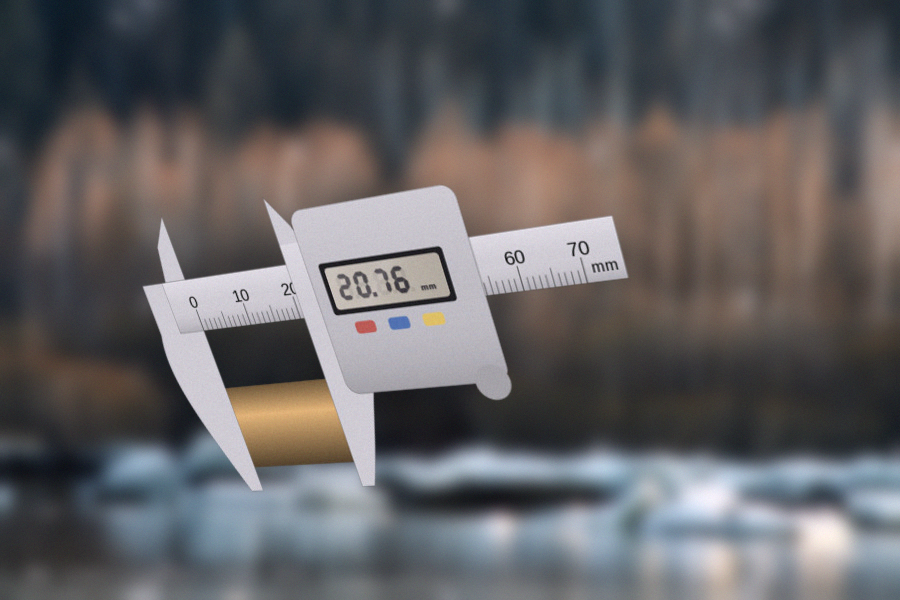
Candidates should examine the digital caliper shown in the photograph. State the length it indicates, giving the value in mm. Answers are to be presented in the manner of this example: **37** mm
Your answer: **20.76** mm
